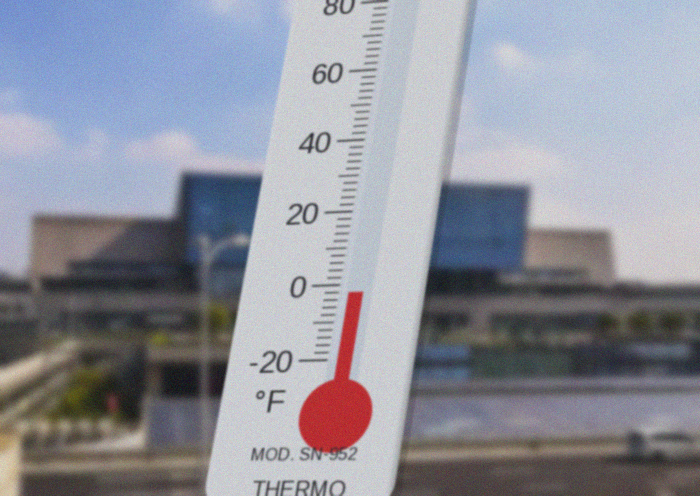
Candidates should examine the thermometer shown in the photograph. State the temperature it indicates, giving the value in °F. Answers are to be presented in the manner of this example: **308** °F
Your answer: **-2** °F
